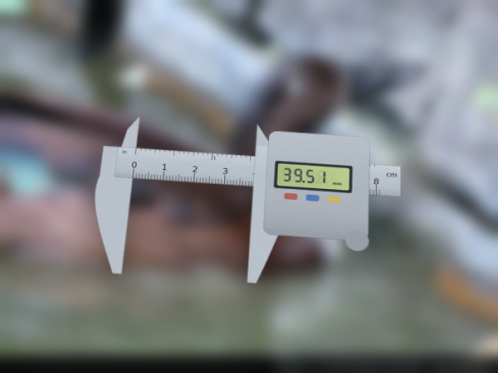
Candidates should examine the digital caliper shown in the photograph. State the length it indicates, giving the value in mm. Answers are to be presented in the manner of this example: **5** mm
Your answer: **39.51** mm
